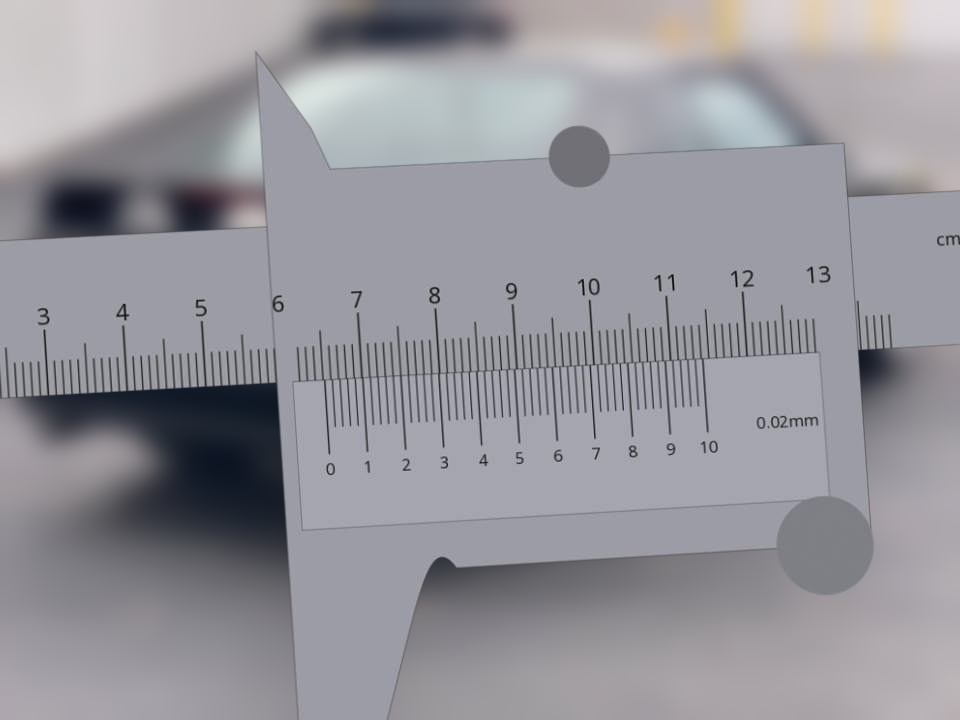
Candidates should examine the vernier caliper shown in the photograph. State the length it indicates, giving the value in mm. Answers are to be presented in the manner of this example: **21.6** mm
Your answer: **65.2** mm
